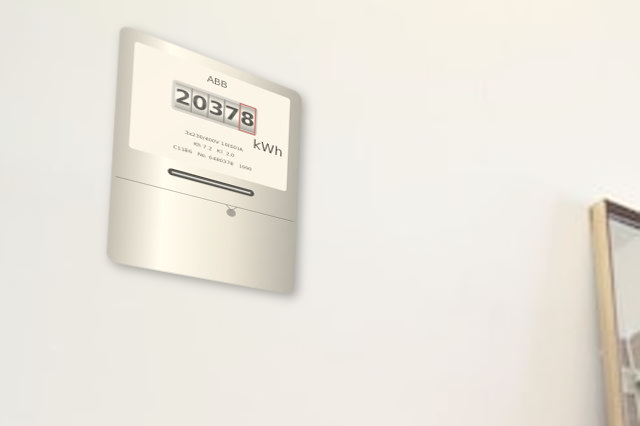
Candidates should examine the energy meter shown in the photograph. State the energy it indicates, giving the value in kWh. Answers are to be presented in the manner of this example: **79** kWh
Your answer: **2037.8** kWh
